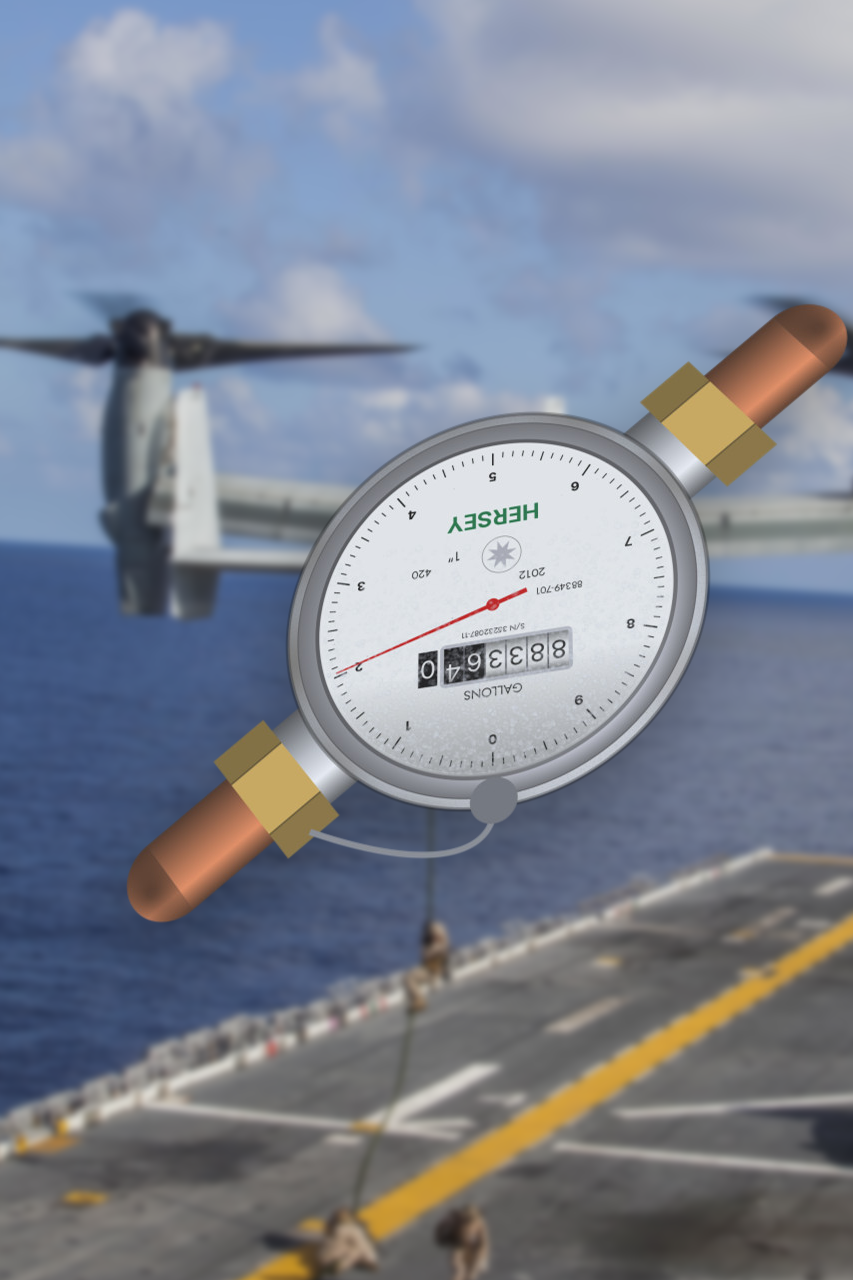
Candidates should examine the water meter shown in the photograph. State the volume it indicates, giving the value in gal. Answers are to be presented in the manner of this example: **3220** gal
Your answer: **8833642.0** gal
